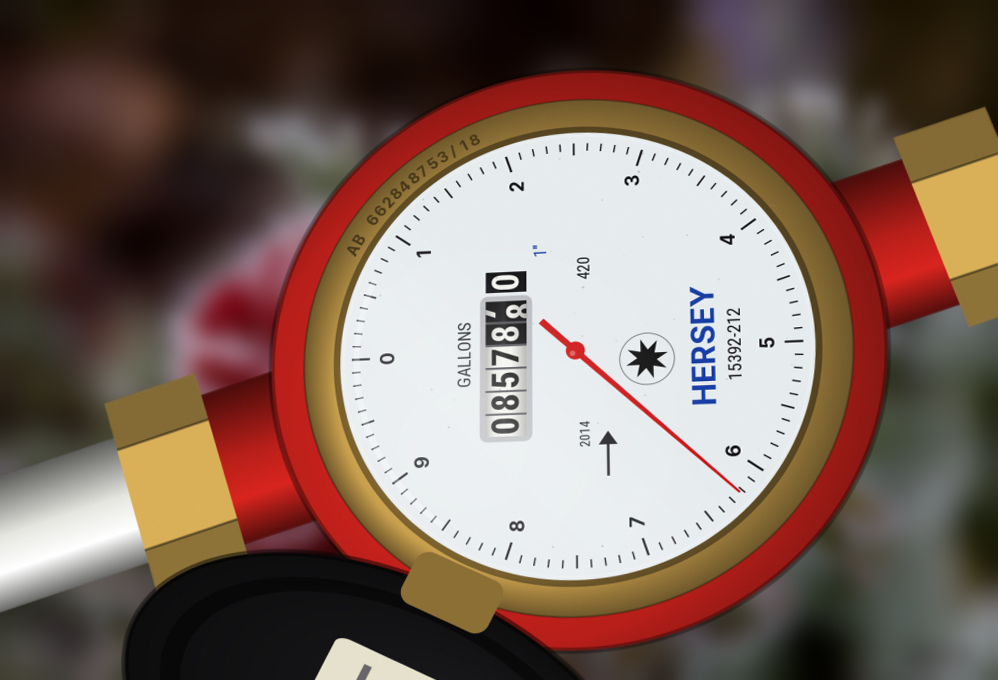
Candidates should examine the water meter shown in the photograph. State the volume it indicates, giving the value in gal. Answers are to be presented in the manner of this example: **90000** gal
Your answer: **857876.2** gal
